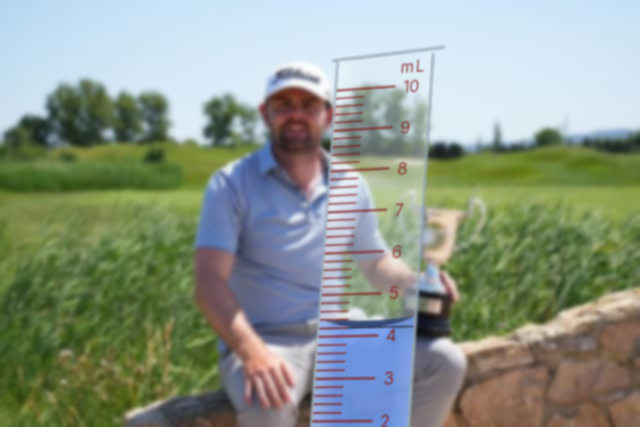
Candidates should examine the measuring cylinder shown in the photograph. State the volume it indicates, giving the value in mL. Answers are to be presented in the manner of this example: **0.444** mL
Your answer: **4.2** mL
